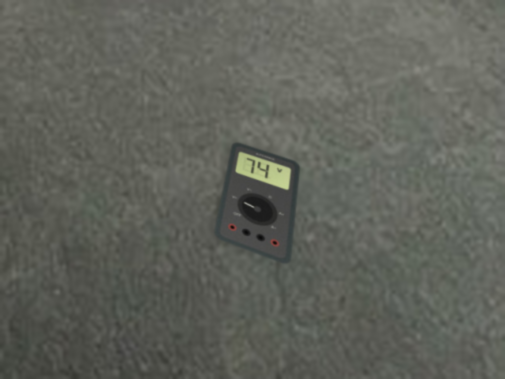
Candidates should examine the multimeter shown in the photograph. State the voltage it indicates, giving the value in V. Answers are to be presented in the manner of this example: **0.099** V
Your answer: **74** V
